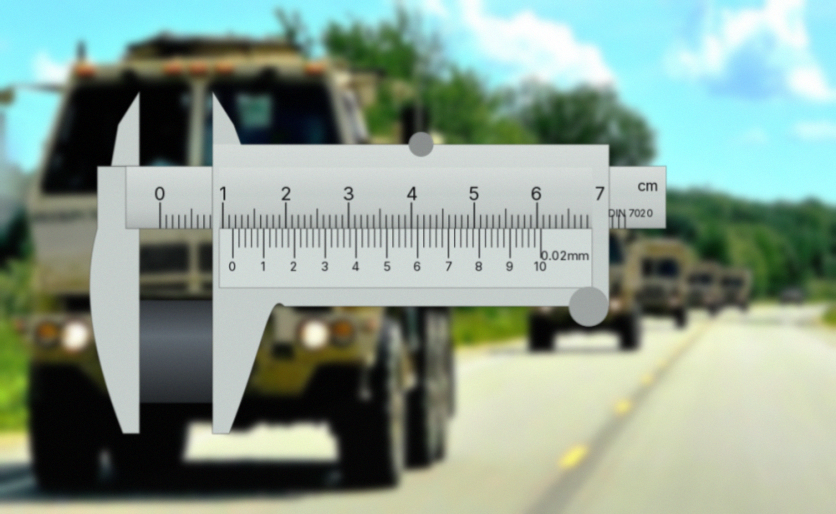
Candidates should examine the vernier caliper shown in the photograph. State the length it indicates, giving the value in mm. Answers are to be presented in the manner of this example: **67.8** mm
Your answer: **11.6** mm
